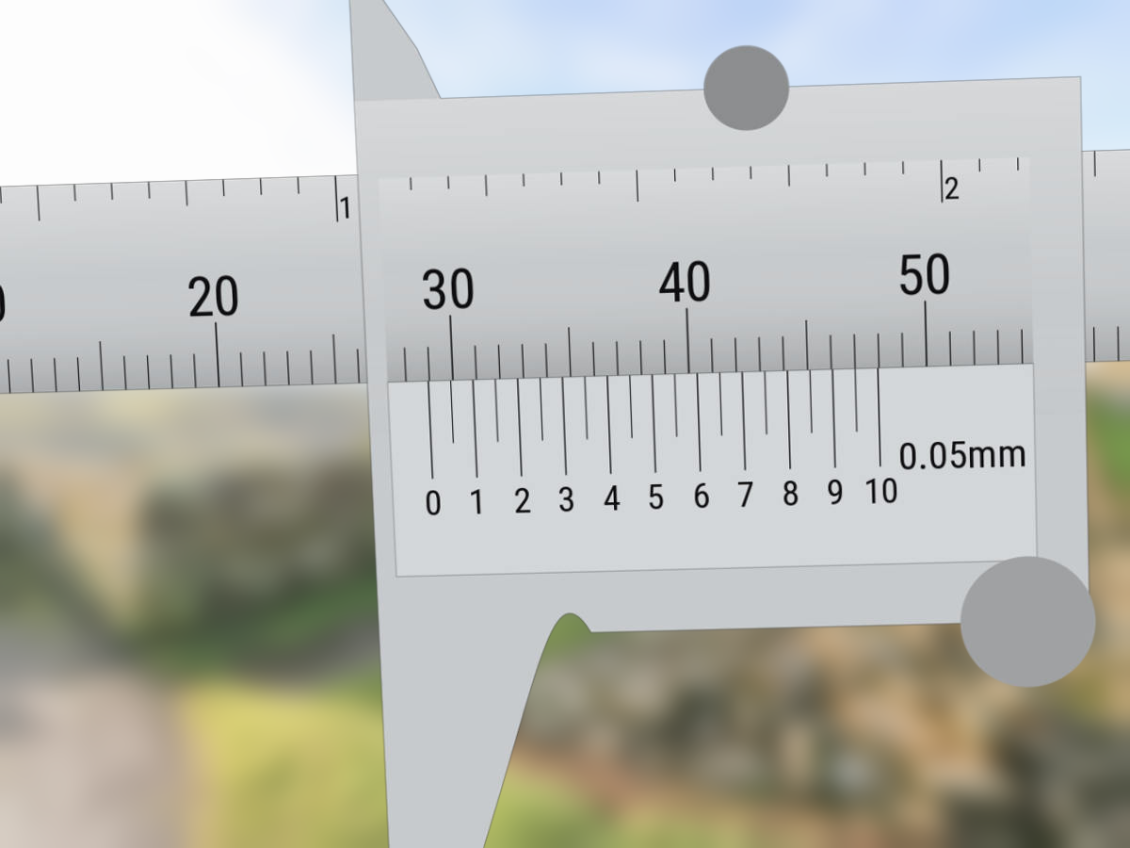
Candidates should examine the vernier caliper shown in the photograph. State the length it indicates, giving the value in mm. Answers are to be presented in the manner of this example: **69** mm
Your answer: **28.95** mm
